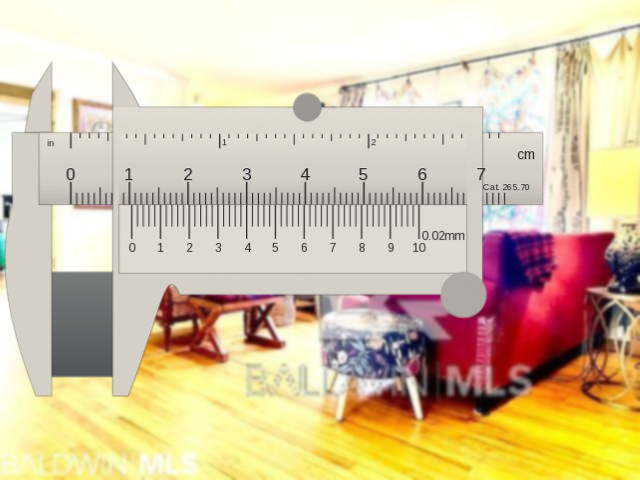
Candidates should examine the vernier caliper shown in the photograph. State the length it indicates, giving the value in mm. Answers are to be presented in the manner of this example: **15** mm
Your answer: **10.4** mm
